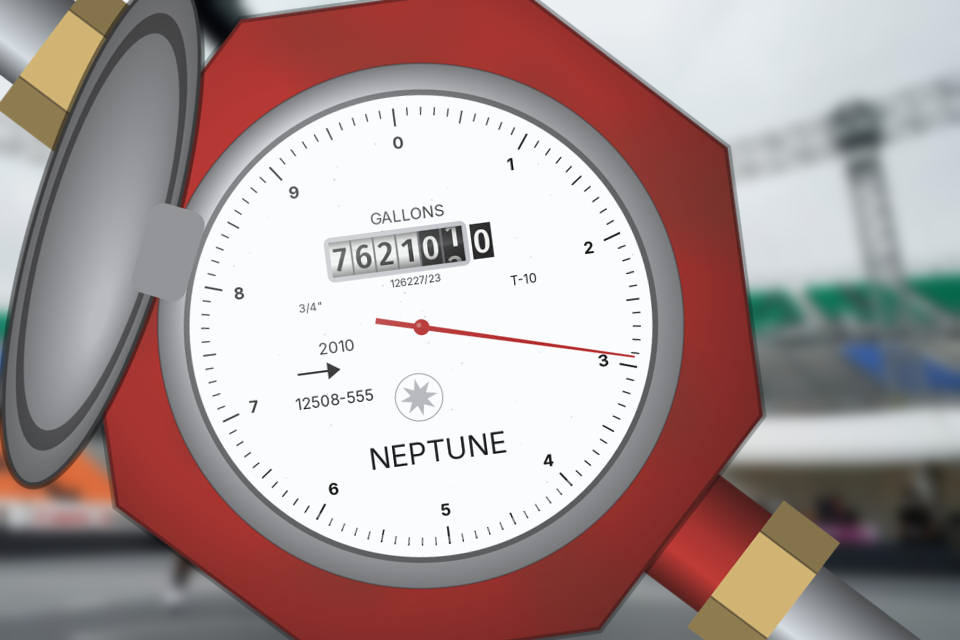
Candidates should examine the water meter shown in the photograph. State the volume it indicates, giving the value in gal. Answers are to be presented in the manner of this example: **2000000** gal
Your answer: **7621012.9** gal
